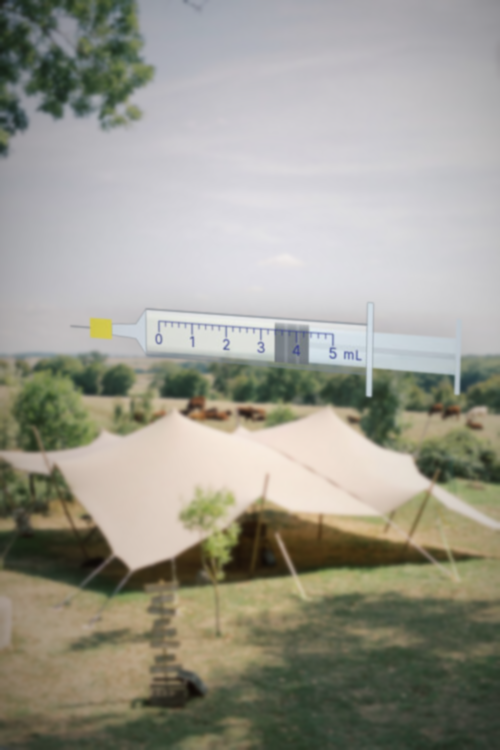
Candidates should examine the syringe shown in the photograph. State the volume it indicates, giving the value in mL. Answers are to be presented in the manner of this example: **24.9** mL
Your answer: **3.4** mL
